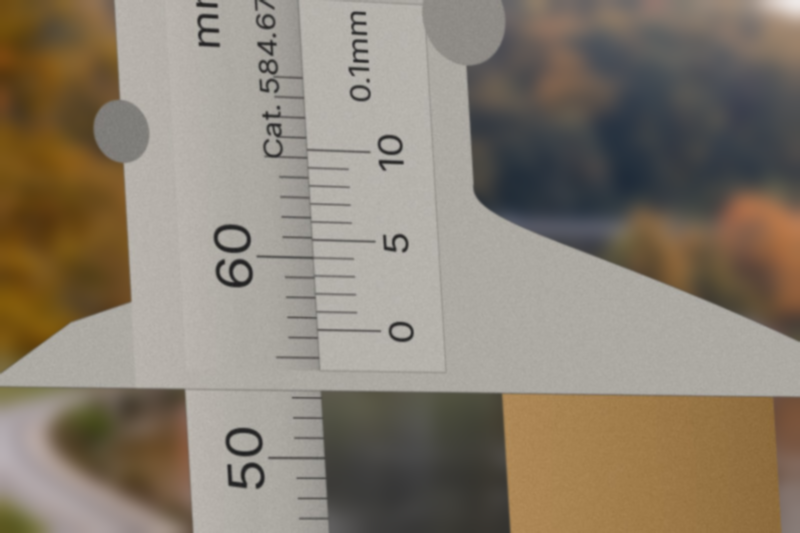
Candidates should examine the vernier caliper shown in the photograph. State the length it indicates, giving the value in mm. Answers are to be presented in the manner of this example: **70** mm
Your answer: **56.4** mm
